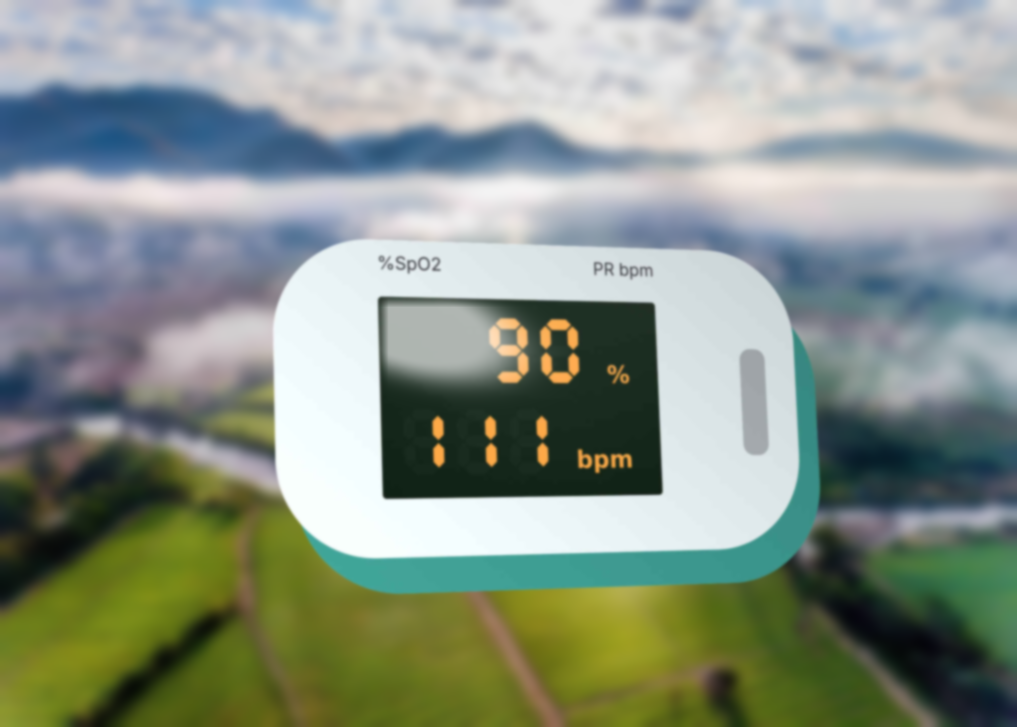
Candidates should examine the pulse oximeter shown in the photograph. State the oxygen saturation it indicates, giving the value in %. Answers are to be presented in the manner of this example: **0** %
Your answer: **90** %
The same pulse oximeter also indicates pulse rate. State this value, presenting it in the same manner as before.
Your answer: **111** bpm
